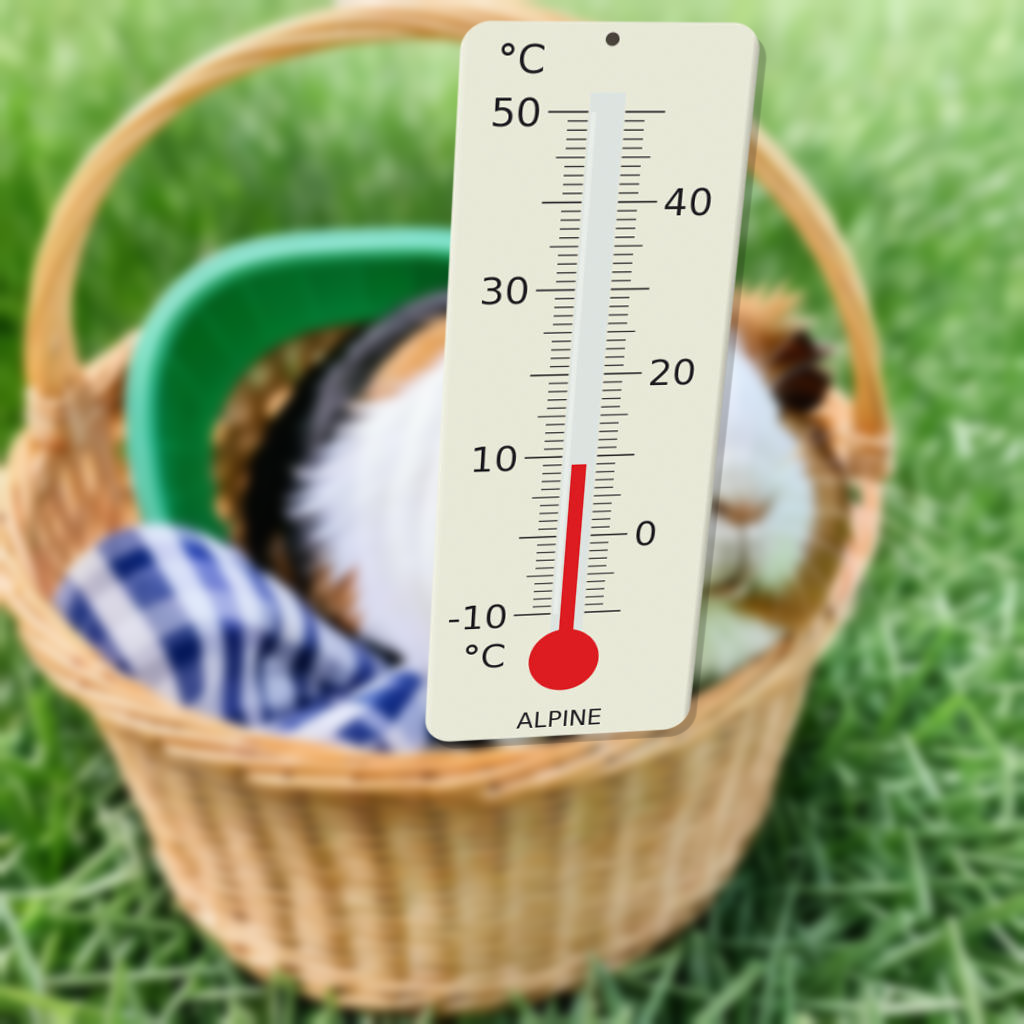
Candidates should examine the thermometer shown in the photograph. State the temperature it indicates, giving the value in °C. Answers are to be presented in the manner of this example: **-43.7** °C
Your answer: **9** °C
